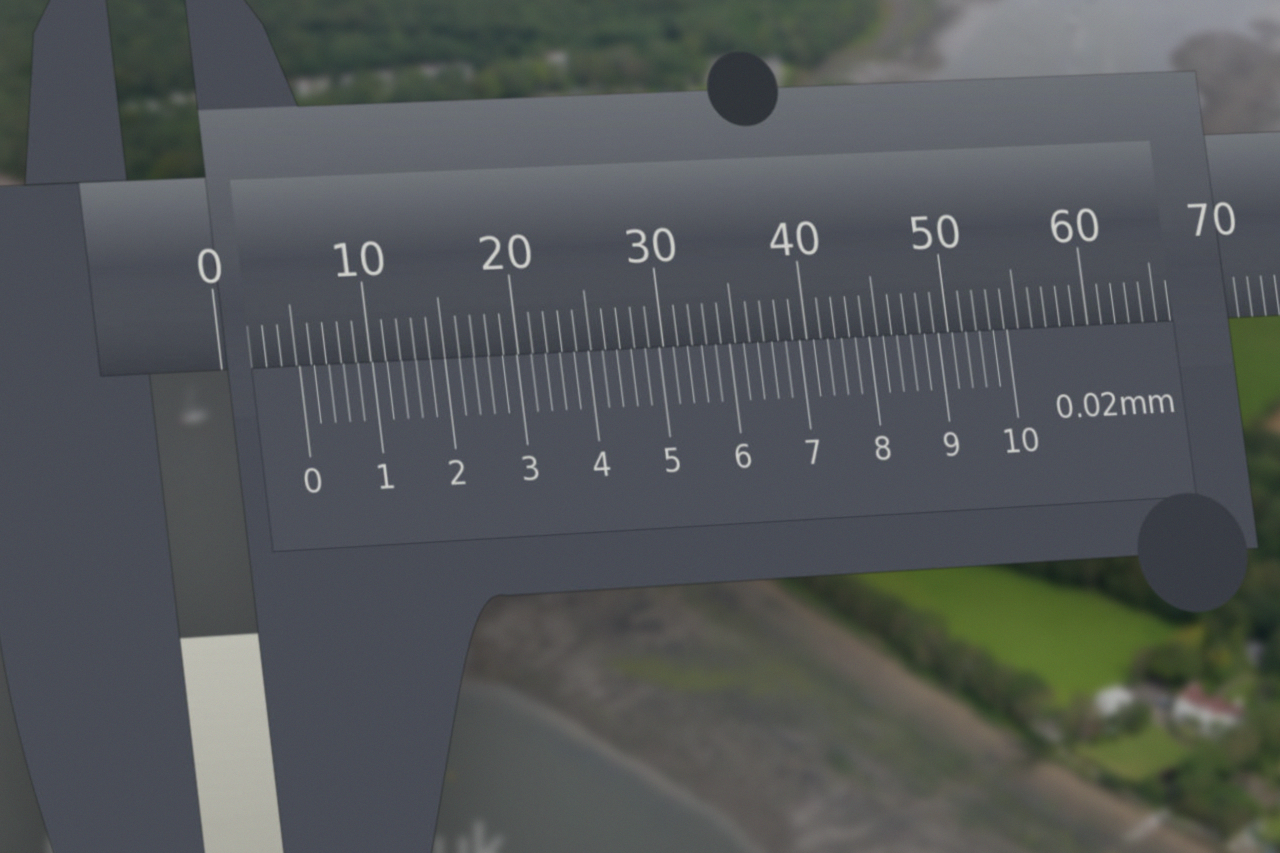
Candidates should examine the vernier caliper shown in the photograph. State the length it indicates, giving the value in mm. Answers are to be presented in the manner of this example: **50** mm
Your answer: **5.2** mm
